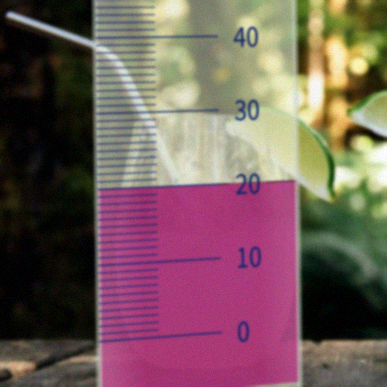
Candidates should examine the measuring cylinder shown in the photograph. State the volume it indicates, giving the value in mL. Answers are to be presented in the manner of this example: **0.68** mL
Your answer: **20** mL
